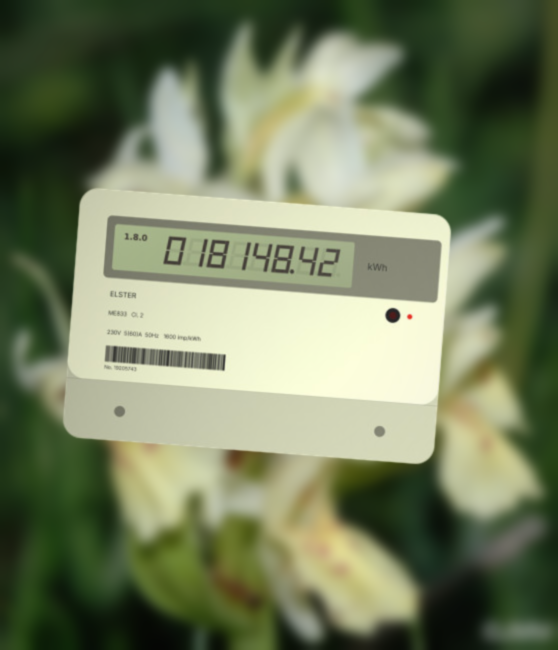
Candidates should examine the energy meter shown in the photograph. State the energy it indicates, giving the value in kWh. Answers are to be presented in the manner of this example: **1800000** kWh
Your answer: **18148.42** kWh
